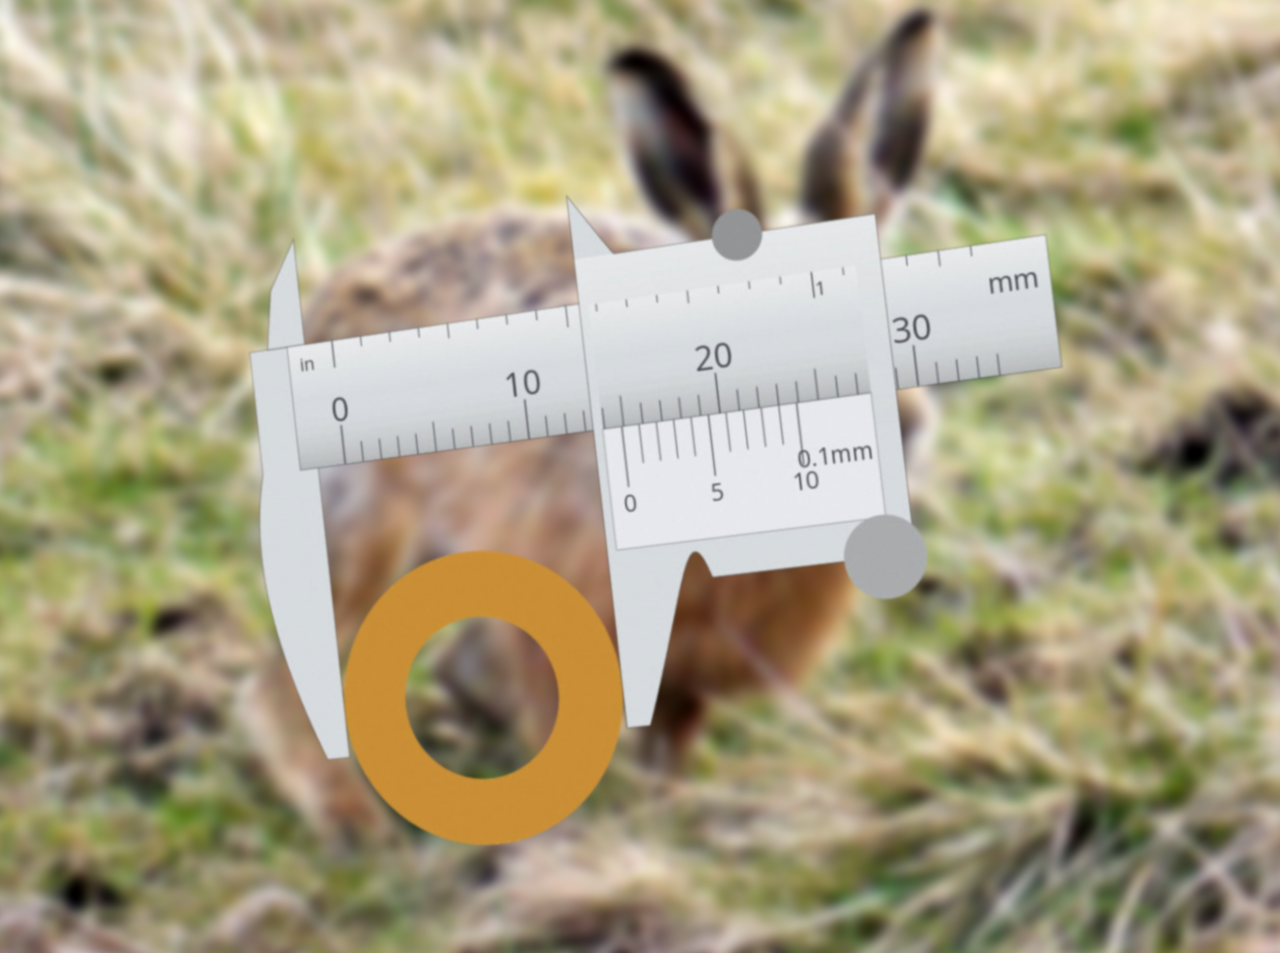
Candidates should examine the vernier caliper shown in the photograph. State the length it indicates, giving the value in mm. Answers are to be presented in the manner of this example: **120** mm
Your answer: **14.9** mm
